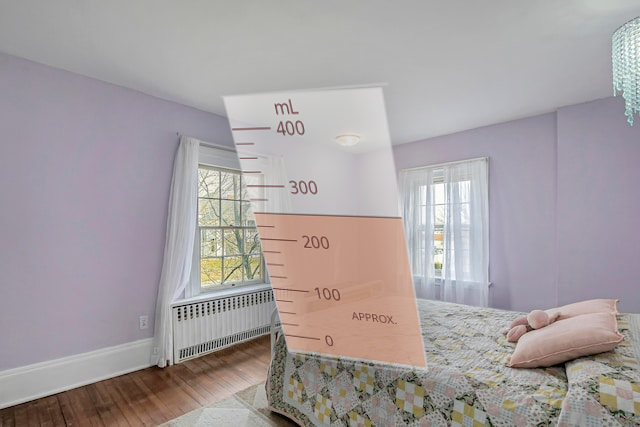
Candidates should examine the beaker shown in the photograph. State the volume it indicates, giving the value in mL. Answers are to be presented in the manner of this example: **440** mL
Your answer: **250** mL
